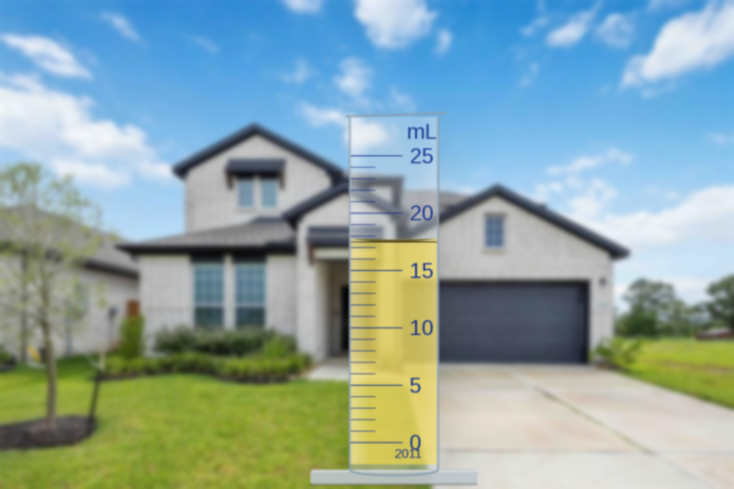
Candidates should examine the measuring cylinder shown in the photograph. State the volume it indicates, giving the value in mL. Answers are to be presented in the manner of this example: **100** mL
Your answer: **17.5** mL
